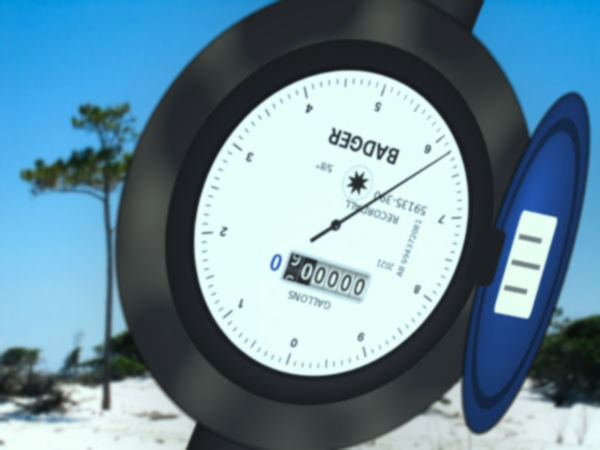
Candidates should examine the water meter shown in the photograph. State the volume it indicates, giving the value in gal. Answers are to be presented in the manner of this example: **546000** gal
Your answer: **56.2** gal
